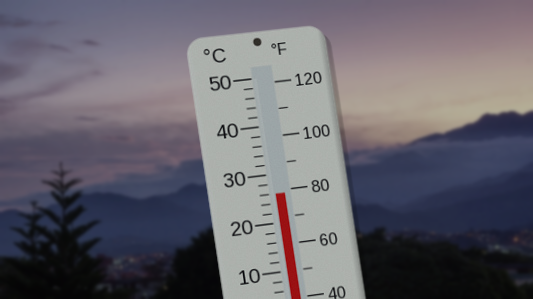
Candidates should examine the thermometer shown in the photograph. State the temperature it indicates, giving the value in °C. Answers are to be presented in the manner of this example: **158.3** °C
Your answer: **26** °C
